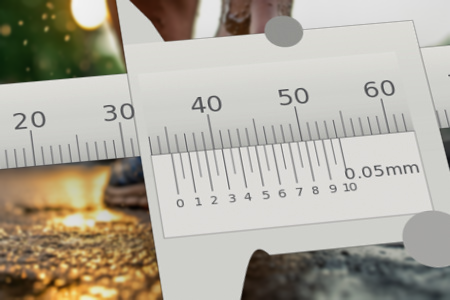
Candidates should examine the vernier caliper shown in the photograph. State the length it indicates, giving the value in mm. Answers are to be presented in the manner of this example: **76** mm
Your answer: **35.2** mm
